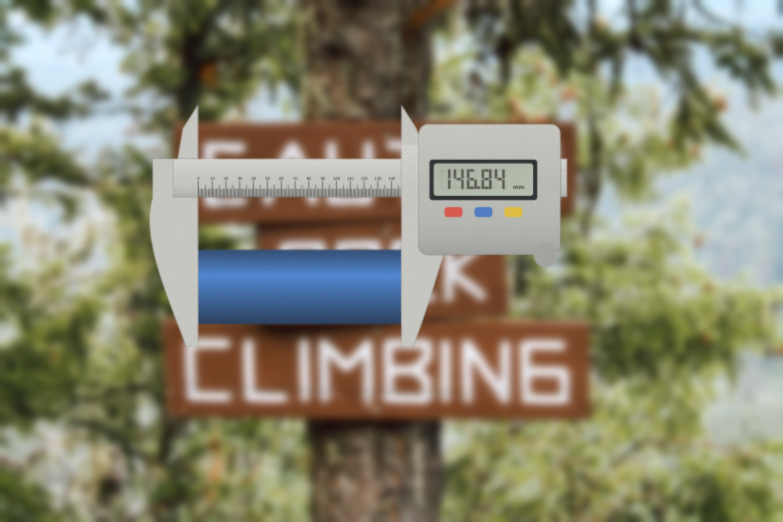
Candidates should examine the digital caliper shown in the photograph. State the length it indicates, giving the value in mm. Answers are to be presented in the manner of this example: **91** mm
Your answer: **146.84** mm
